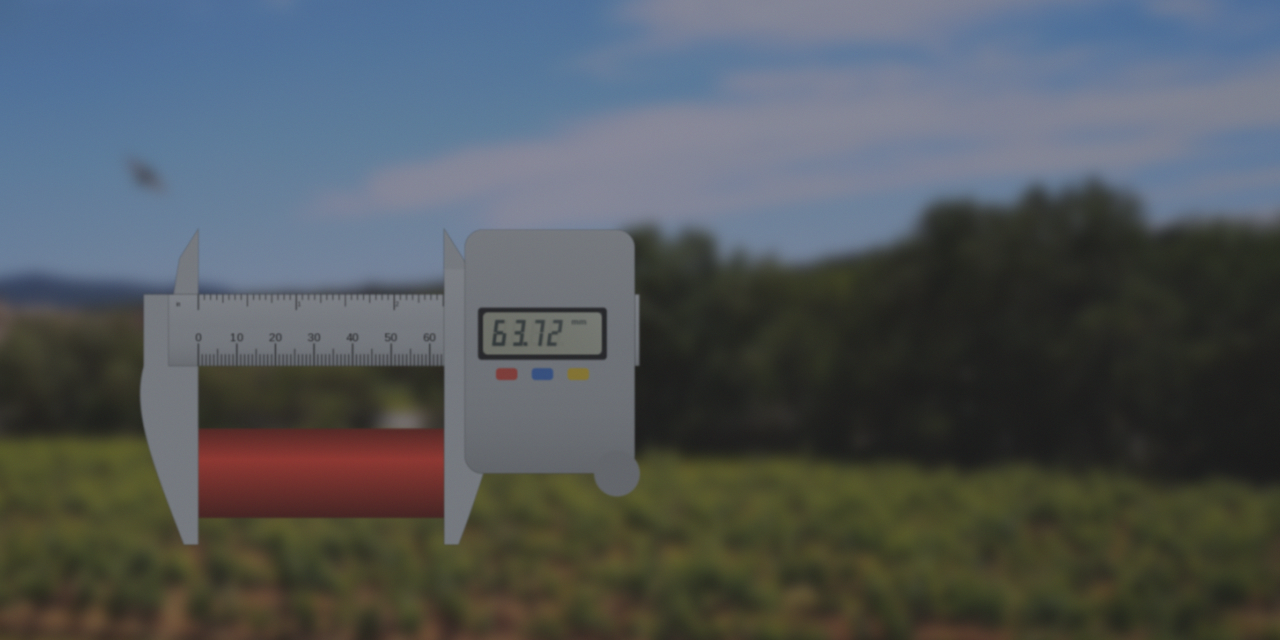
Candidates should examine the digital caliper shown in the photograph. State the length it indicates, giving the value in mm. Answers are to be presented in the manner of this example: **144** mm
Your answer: **63.72** mm
